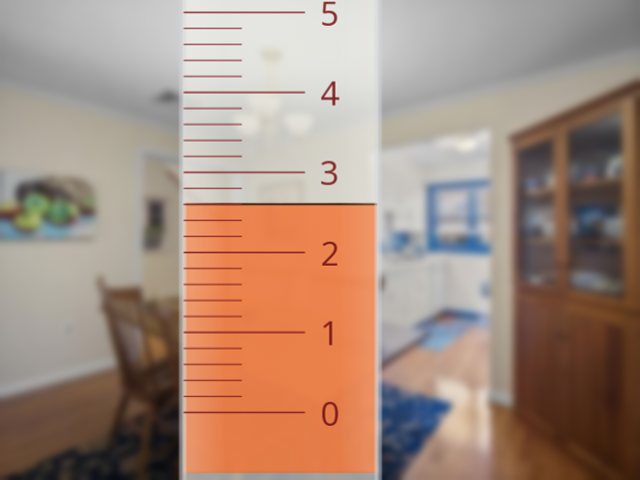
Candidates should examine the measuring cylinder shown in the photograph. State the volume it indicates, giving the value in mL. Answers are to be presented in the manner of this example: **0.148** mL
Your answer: **2.6** mL
